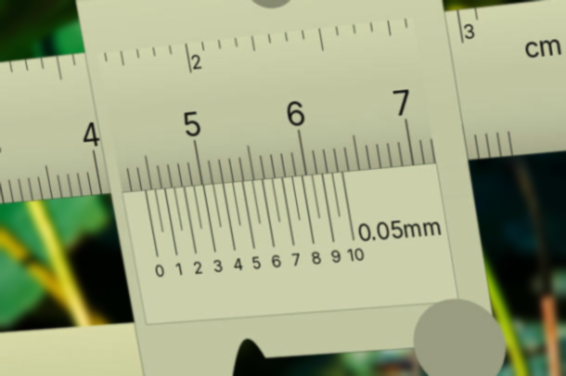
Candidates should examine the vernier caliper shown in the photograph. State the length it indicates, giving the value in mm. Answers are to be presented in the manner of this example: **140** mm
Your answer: **44.4** mm
